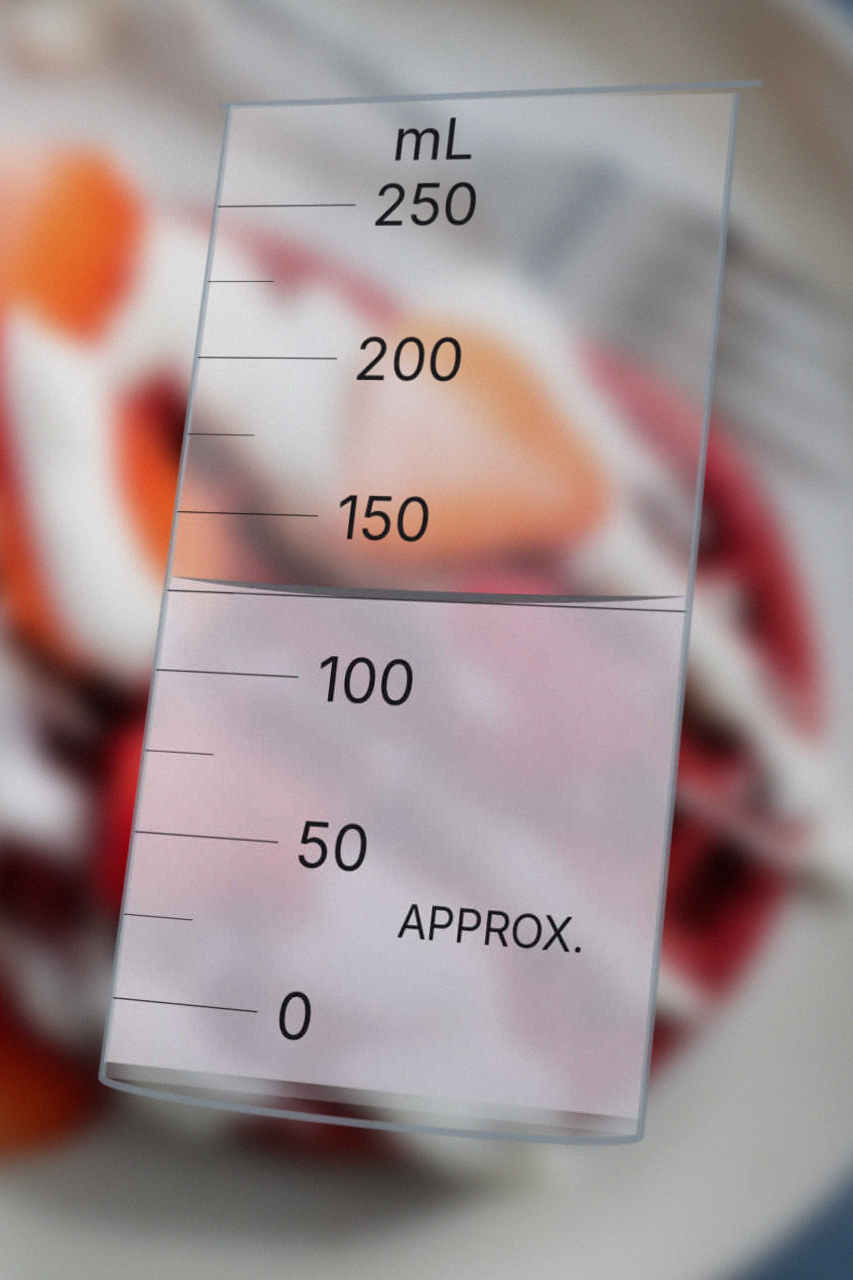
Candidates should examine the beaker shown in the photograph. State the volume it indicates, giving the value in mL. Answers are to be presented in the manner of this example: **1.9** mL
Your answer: **125** mL
